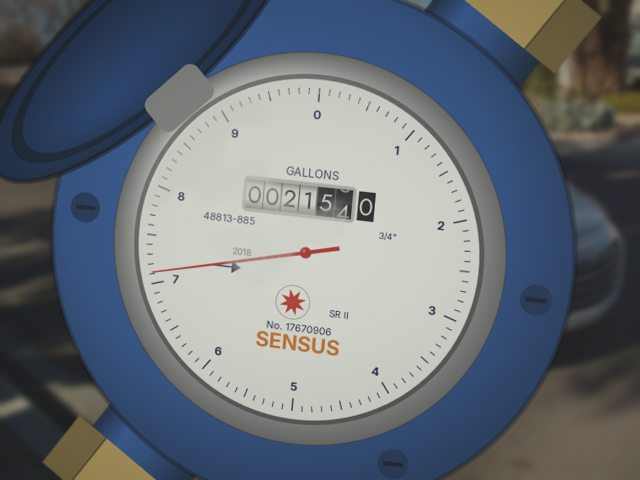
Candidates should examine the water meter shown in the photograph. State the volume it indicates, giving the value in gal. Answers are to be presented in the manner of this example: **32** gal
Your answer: **21537.1** gal
